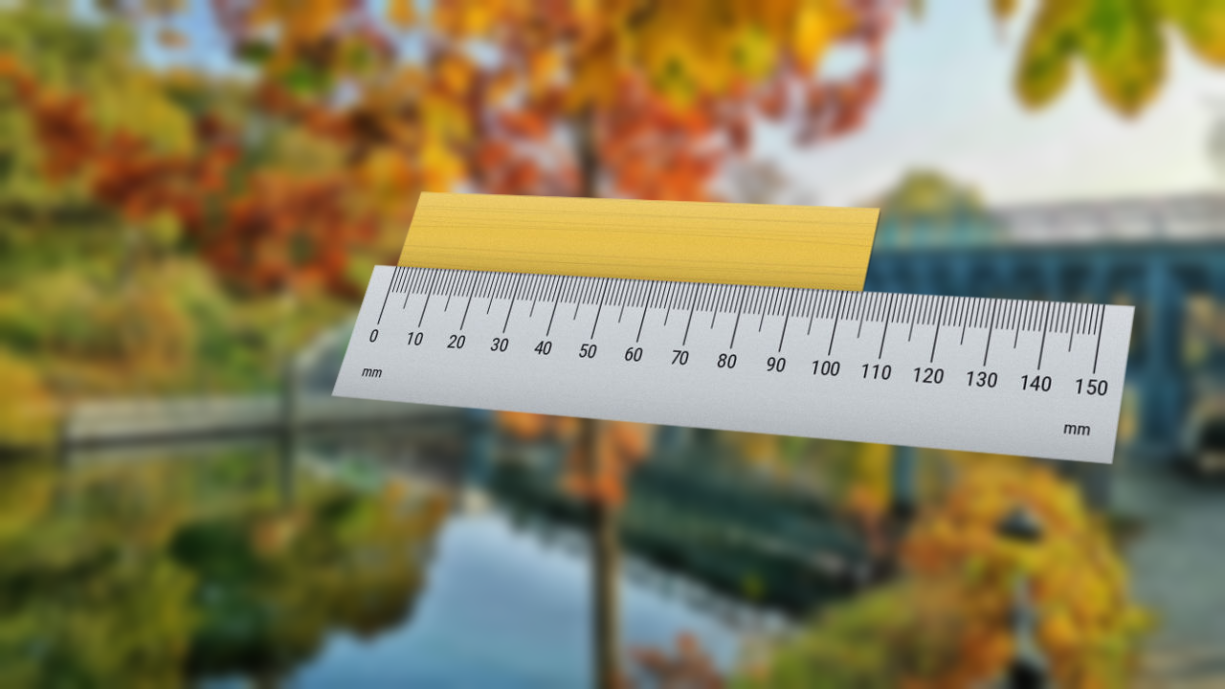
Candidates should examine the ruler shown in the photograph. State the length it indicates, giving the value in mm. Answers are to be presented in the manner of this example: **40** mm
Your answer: **104** mm
